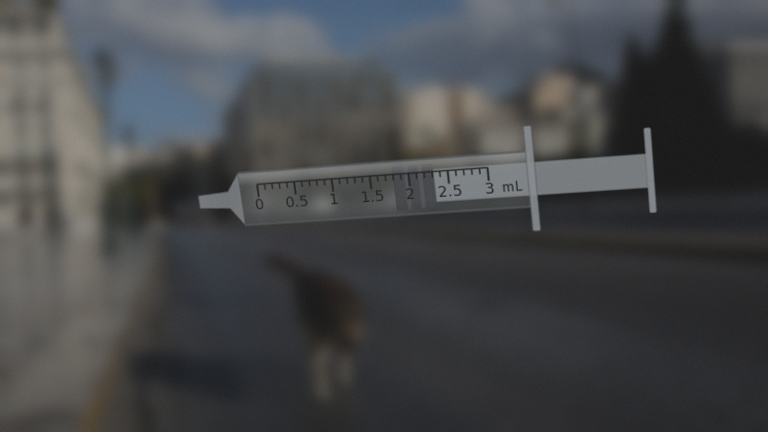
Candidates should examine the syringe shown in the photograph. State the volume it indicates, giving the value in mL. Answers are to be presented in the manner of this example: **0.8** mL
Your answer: **1.8** mL
